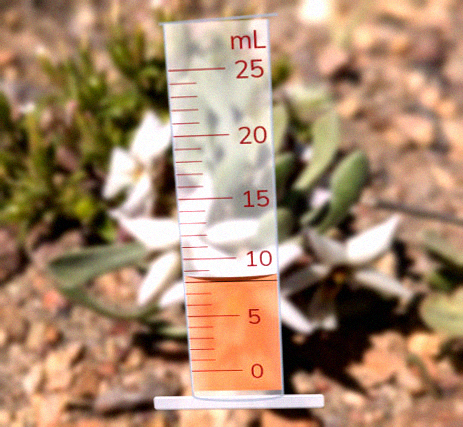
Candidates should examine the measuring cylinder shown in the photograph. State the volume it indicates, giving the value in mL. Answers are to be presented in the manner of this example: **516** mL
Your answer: **8** mL
